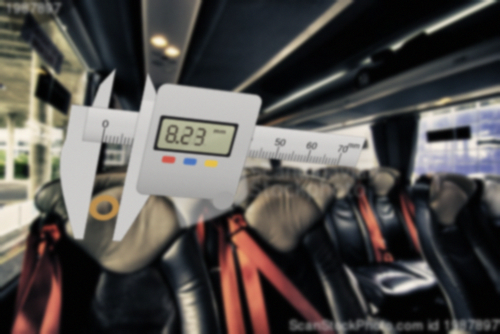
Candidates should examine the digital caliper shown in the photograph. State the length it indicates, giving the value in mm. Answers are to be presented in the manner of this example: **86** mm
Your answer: **8.23** mm
